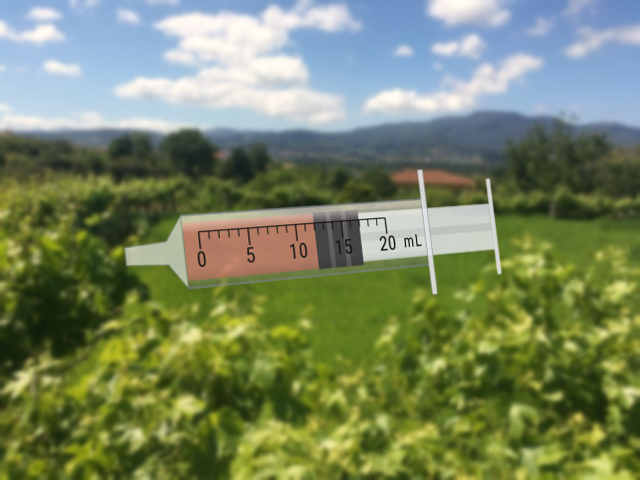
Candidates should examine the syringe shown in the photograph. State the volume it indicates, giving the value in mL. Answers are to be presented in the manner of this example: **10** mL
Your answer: **12** mL
